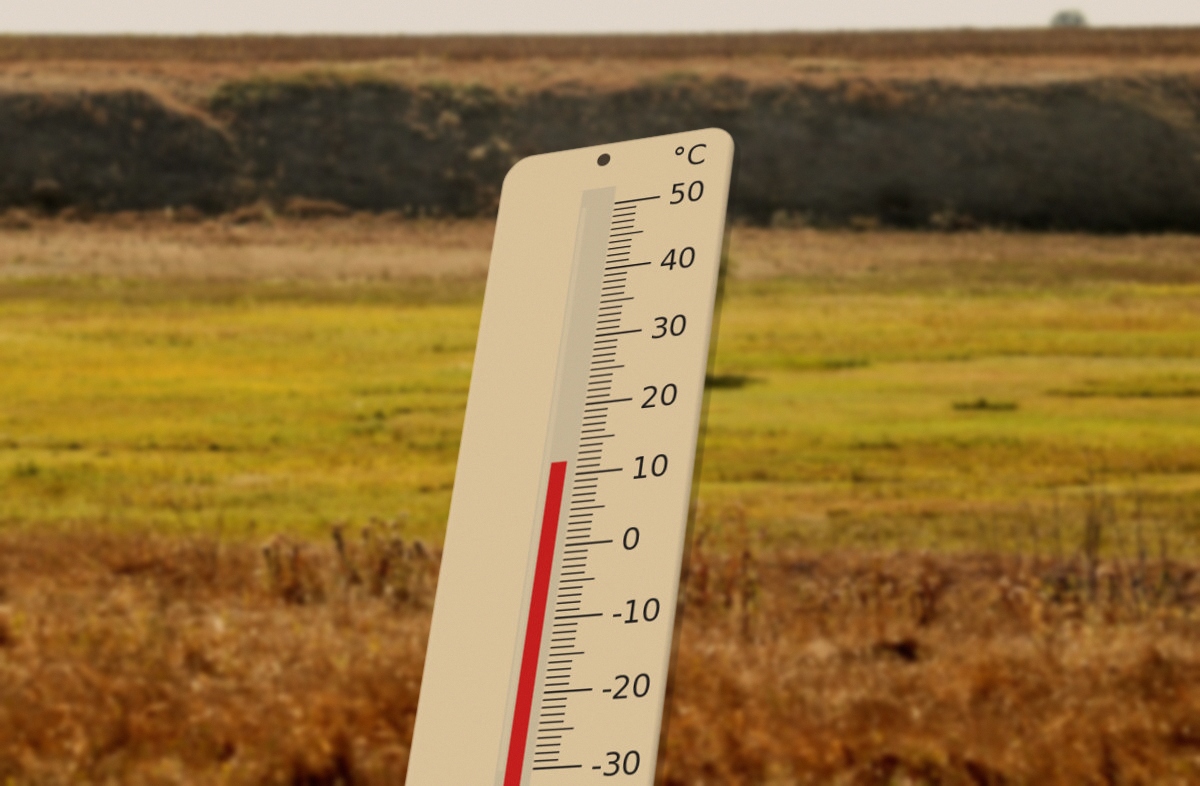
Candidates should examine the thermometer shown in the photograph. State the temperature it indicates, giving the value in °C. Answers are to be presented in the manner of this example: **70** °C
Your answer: **12** °C
